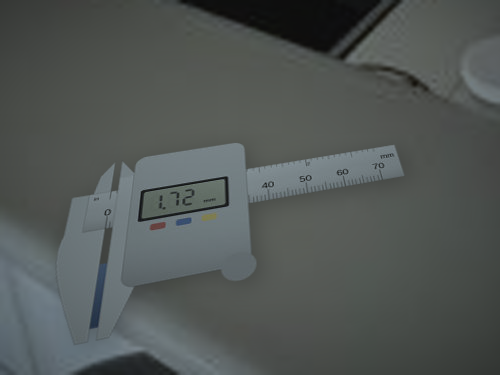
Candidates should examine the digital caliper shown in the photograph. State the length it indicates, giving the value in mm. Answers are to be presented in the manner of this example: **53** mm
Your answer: **1.72** mm
